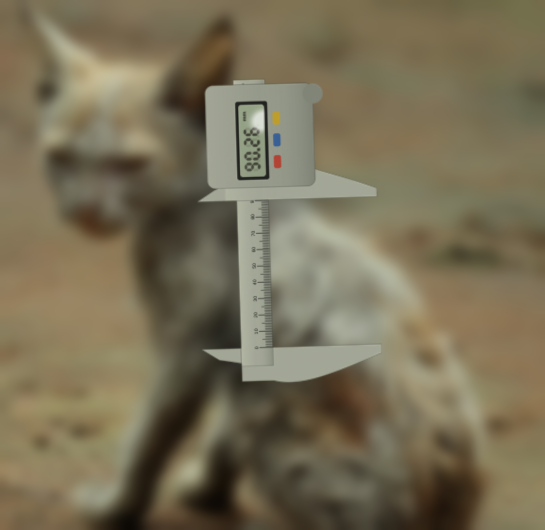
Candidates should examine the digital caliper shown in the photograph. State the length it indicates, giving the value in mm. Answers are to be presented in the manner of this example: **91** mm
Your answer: **90.26** mm
